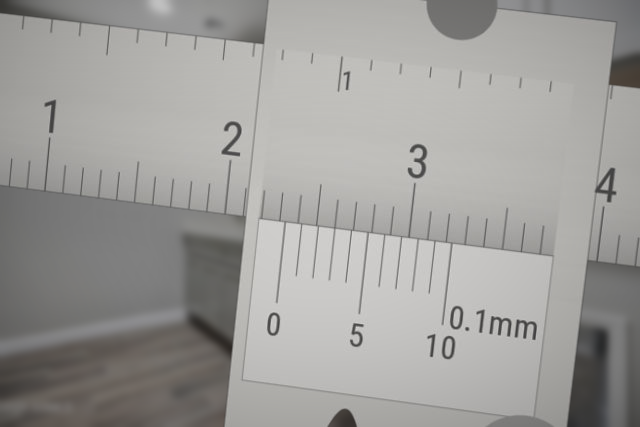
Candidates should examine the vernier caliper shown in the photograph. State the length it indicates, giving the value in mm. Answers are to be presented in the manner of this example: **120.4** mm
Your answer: **23.3** mm
